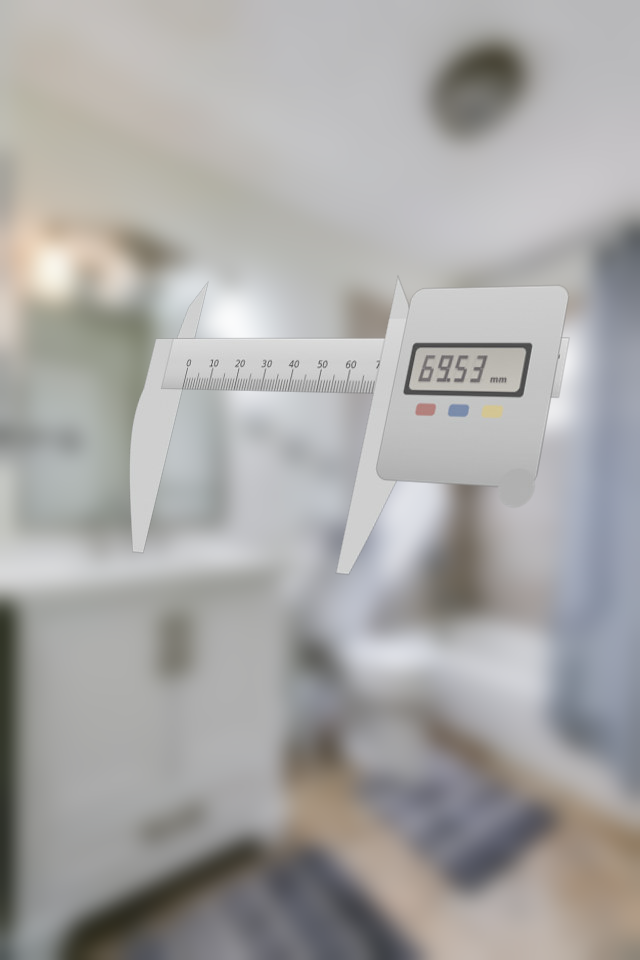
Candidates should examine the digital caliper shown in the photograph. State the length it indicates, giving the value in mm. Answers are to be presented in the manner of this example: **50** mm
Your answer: **69.53** mm
